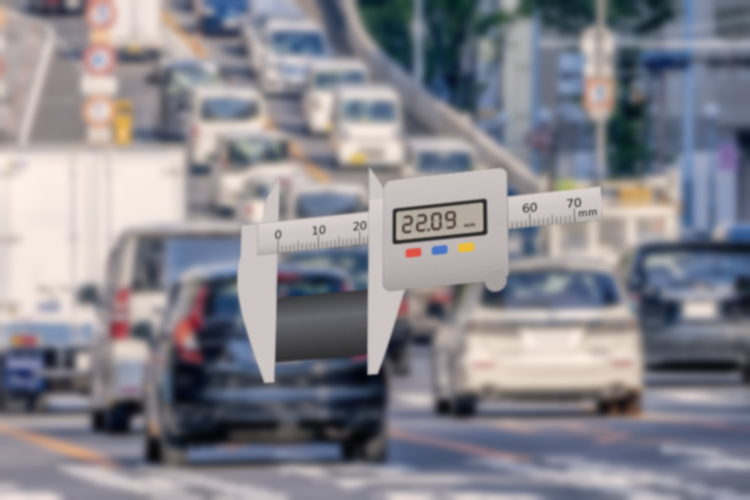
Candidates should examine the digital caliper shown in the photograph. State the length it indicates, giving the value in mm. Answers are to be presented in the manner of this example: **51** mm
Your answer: **22.09** mm
